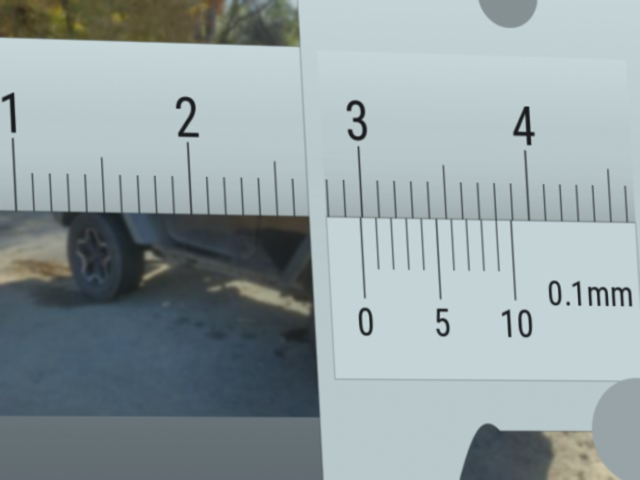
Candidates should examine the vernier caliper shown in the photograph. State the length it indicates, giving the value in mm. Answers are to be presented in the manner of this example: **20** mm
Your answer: **29.9** mm
